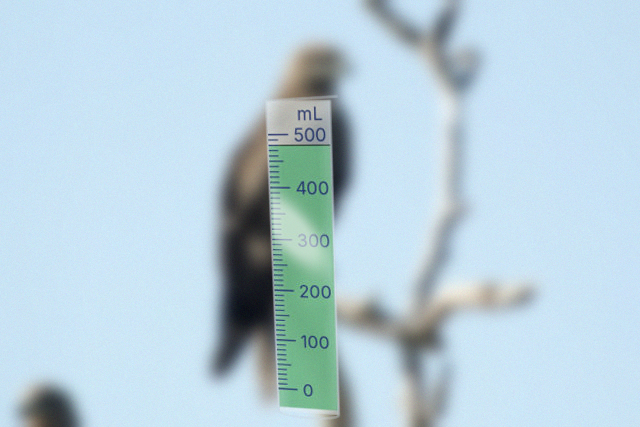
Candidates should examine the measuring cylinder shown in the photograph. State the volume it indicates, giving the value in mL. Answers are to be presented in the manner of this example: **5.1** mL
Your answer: **480** mL
